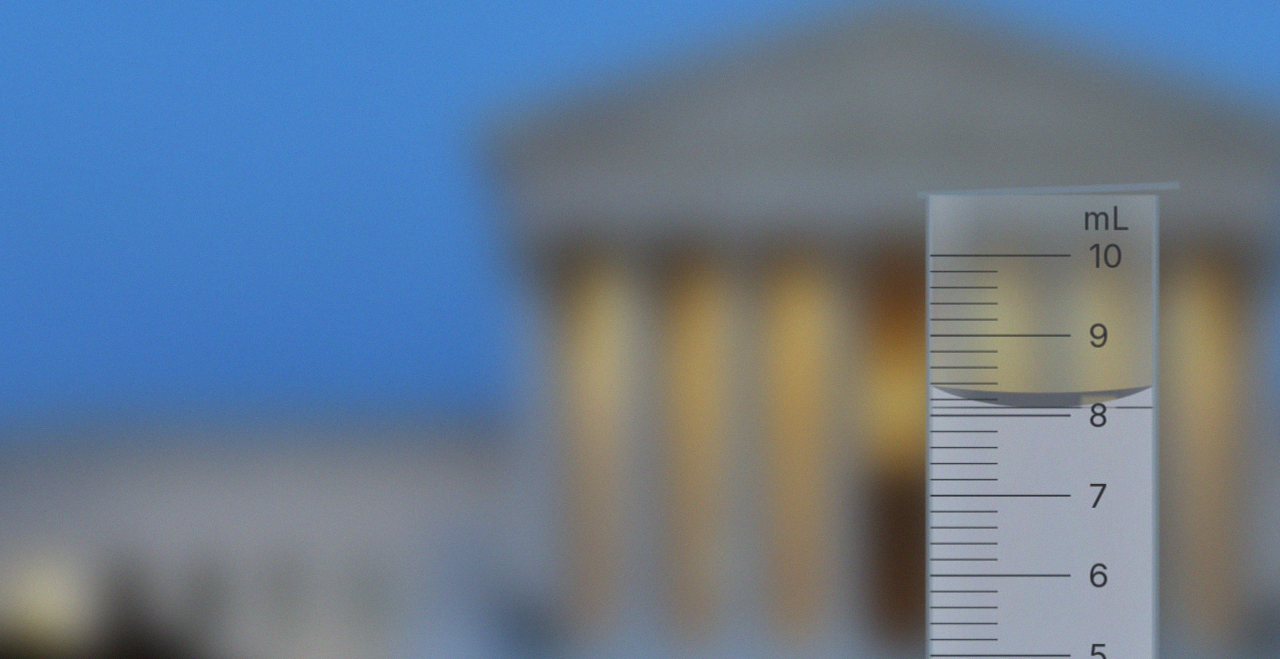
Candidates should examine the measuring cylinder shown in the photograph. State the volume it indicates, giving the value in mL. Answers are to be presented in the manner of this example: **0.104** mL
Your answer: **8.1** mL
